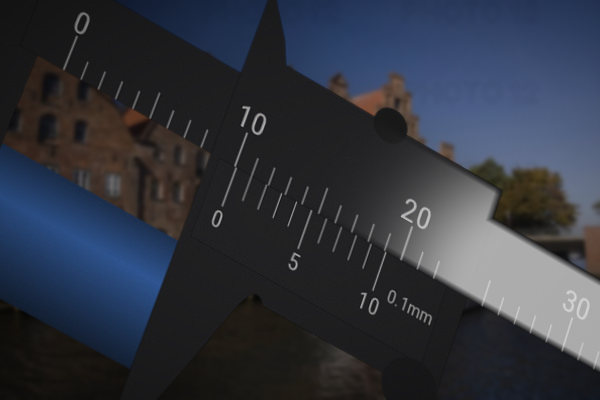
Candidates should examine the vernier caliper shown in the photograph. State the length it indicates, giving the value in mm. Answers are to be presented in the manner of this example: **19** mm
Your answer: **10.1** mm
